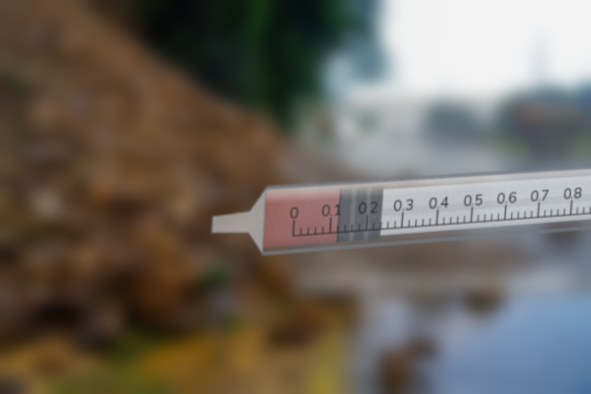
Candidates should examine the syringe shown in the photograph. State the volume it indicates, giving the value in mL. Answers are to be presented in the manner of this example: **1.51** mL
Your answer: **0.12** mL
